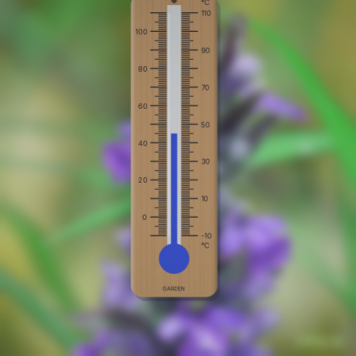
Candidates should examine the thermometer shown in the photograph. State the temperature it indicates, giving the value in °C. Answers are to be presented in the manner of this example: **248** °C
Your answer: **45** °C
